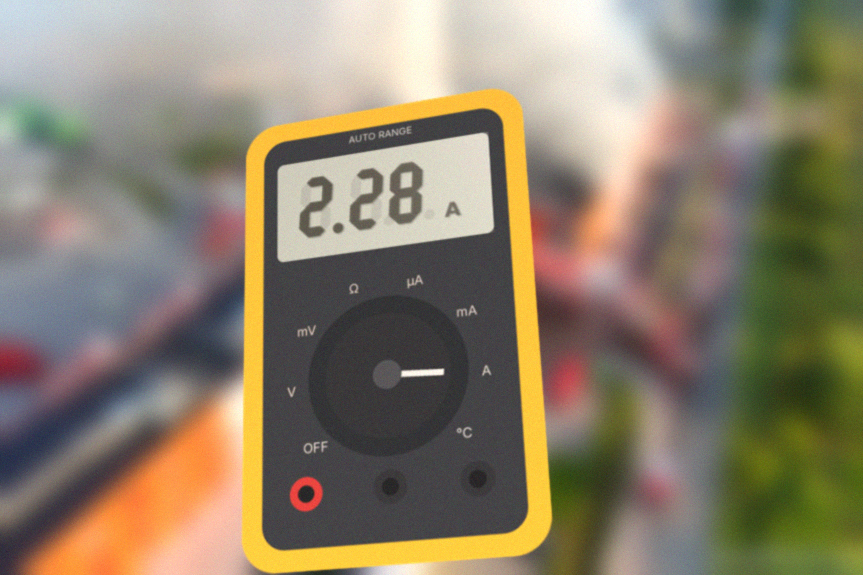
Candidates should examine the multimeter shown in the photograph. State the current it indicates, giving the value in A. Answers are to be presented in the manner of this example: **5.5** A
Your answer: **2.28** A
